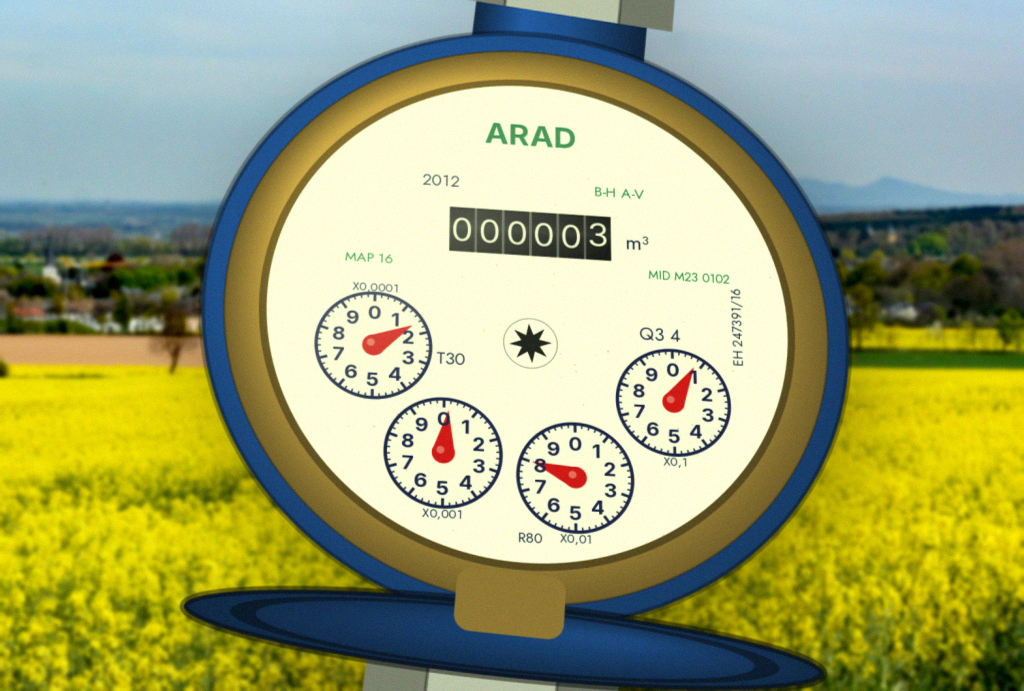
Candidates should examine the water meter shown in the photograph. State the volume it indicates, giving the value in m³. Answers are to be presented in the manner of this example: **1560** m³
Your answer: **3.0801** m³
